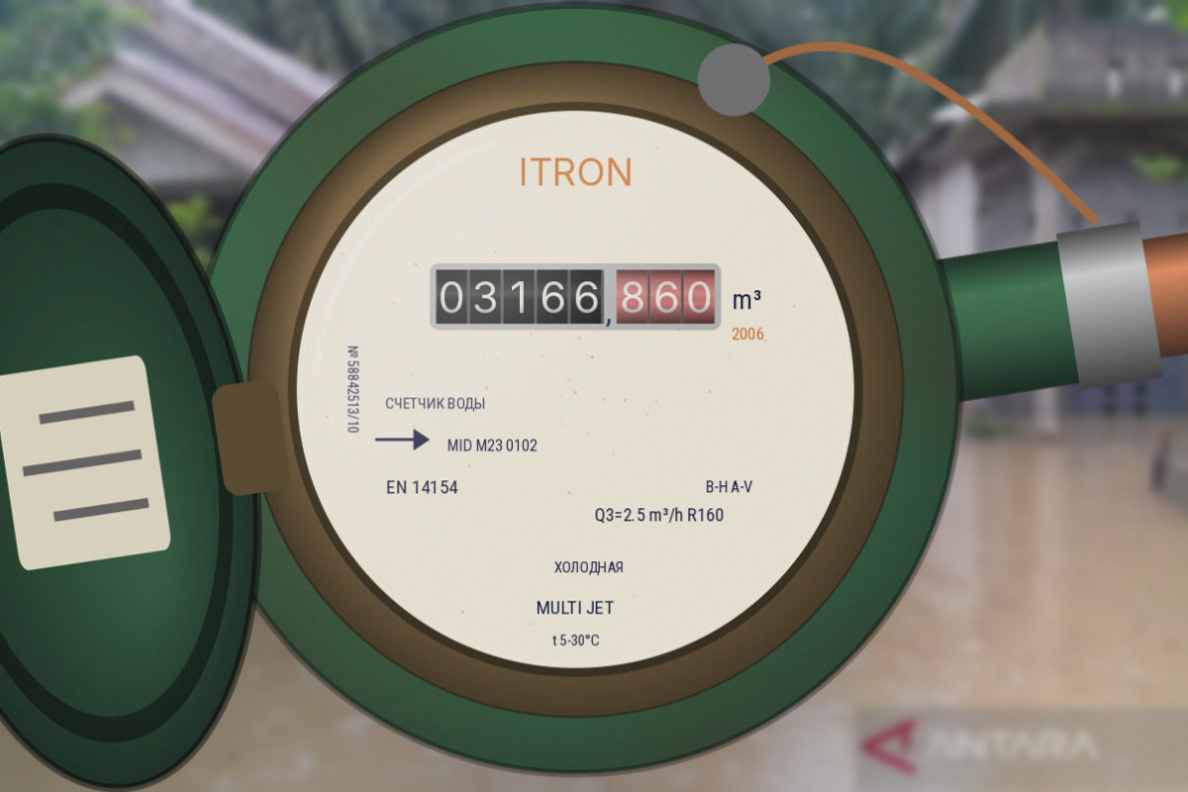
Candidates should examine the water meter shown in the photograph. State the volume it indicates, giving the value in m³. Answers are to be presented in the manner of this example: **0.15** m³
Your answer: **3166.860** m³
